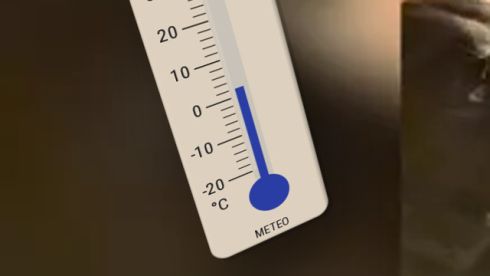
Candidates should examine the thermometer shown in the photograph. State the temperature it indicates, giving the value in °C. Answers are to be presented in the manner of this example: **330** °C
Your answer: **2** °C
